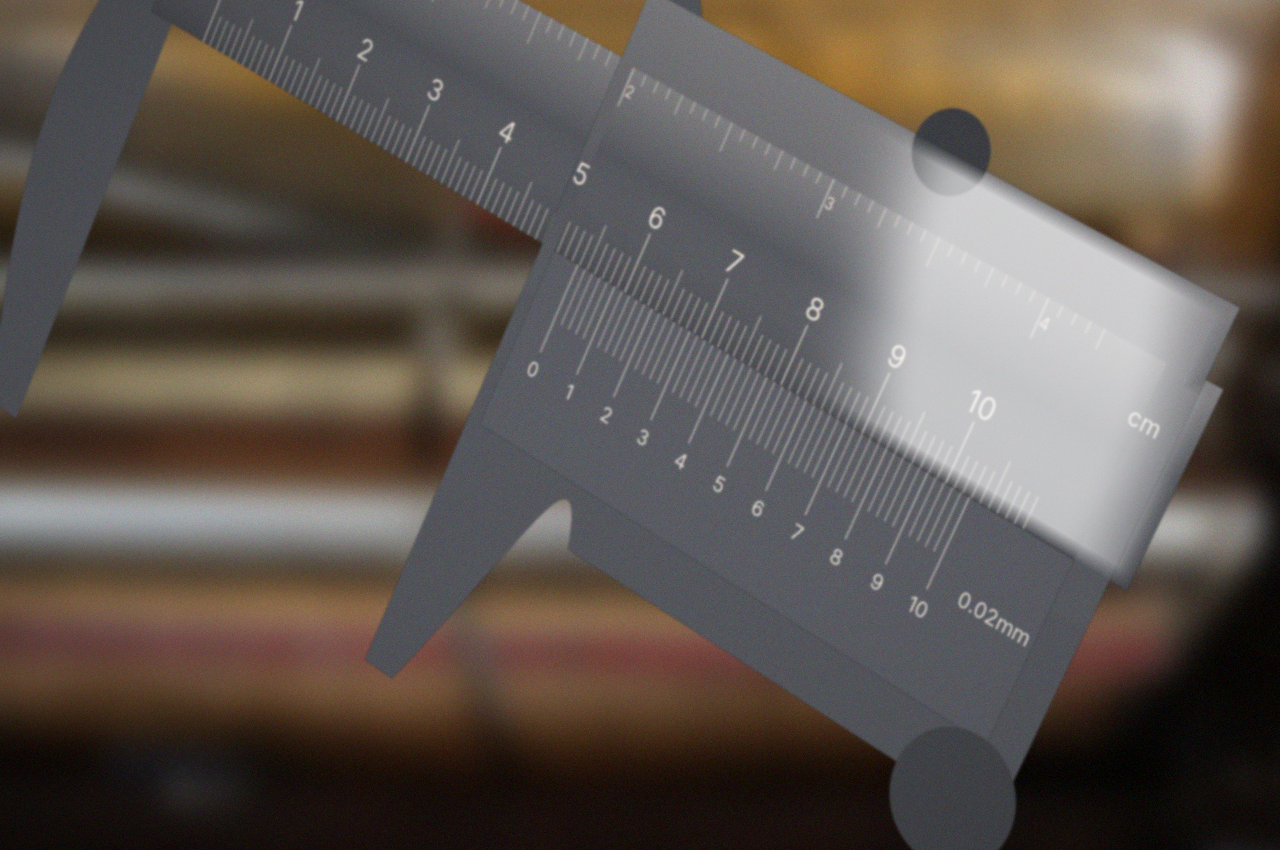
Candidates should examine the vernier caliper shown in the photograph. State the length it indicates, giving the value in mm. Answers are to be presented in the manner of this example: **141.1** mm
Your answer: **53.8** mm
